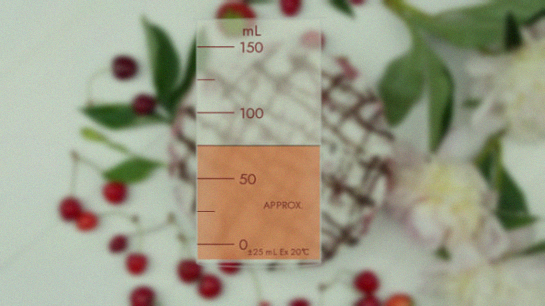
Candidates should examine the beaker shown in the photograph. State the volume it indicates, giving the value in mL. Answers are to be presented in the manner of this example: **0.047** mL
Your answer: **75** mL
